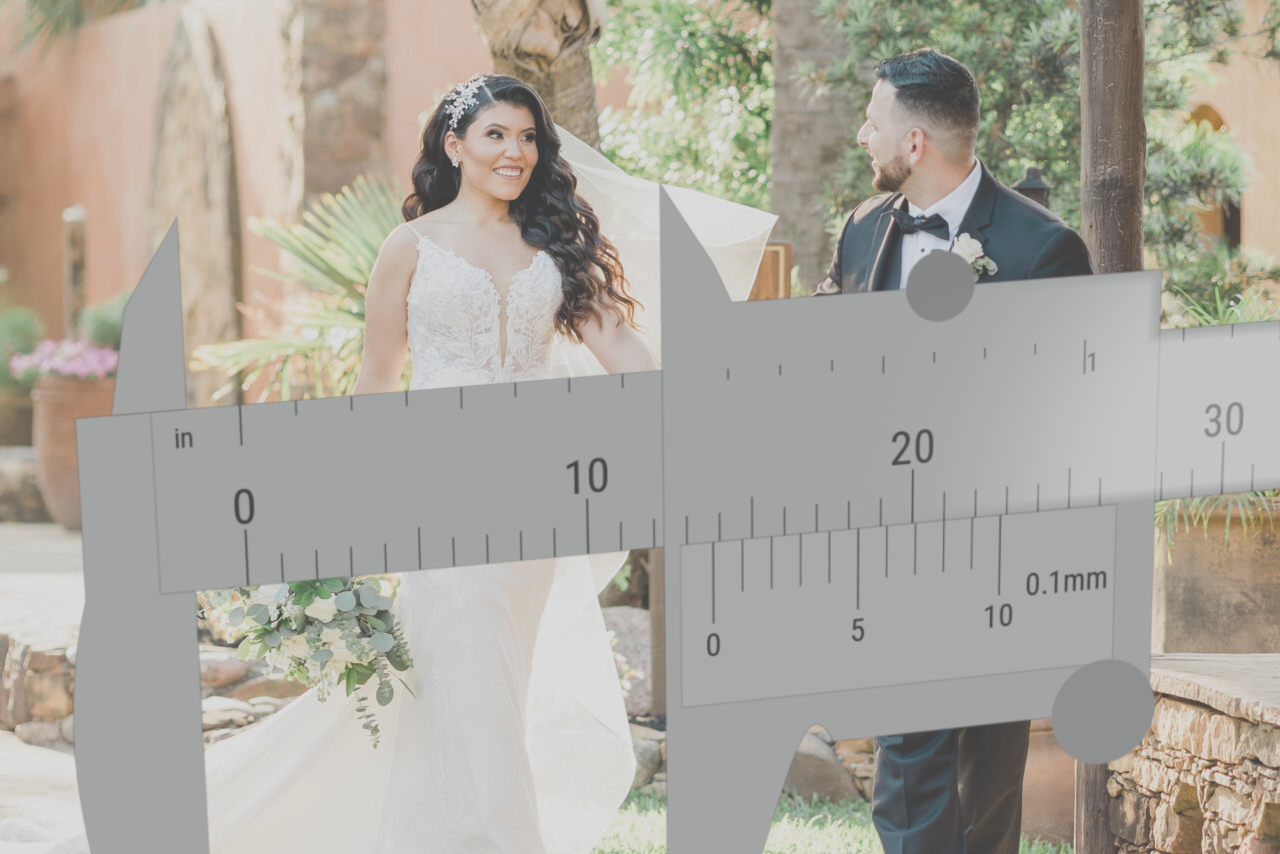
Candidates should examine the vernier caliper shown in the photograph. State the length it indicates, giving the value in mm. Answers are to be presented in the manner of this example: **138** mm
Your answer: **13.8** mm
